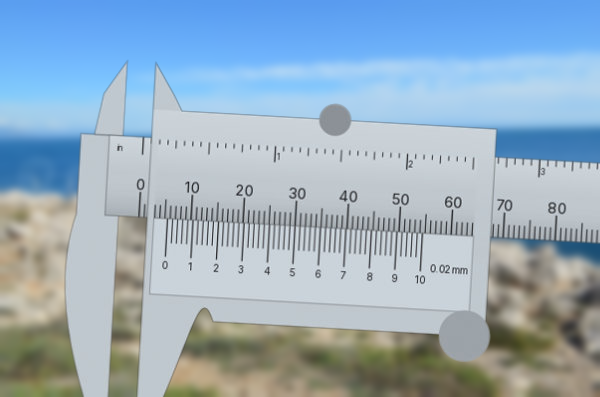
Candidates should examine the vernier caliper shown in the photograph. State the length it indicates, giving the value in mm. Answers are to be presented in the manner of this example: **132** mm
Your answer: **5.5** mm
